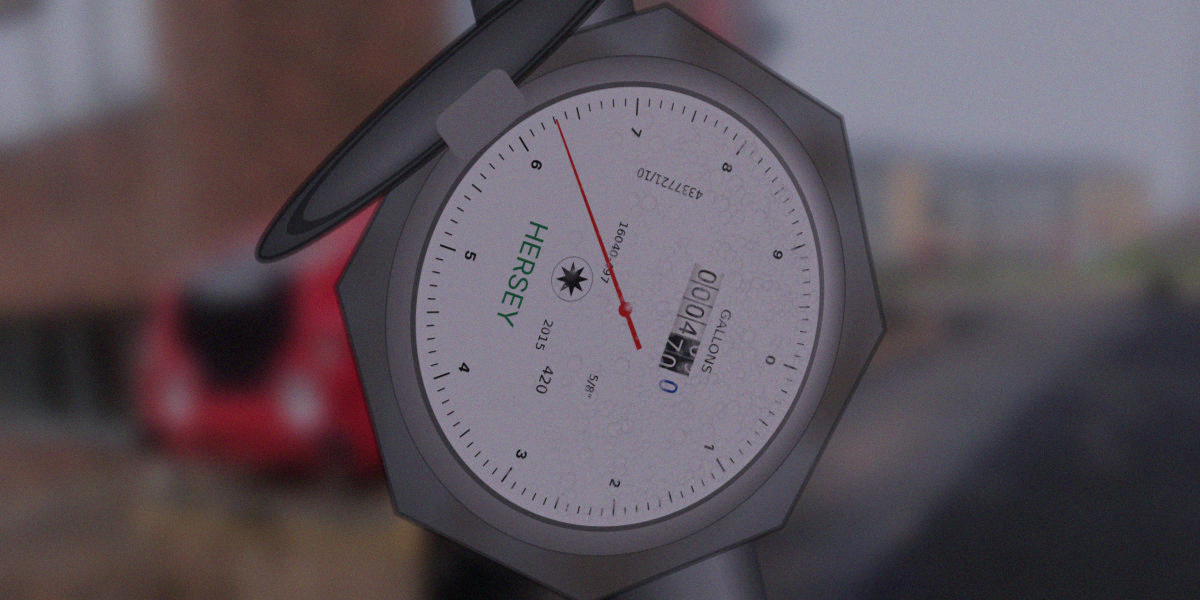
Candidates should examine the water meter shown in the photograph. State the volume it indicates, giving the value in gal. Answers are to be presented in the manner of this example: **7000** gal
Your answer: **4696.3** gal
